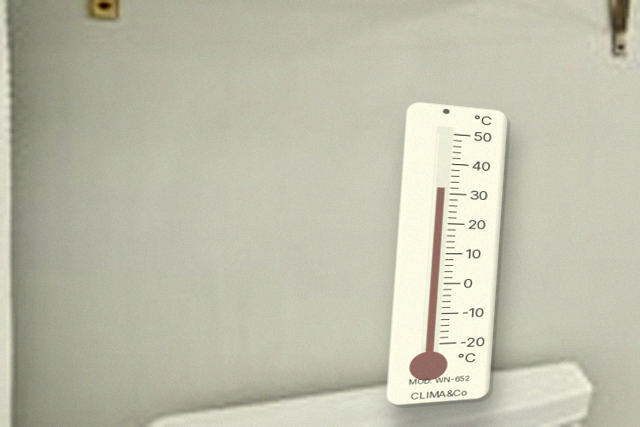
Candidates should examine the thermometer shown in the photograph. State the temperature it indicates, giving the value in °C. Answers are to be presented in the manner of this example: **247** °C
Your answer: **32** °C
